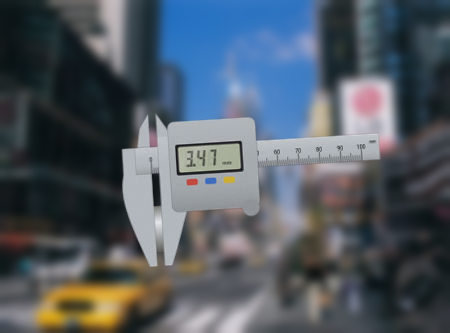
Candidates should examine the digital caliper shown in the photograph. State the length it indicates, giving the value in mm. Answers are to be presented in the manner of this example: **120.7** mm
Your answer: **3.47** mm
